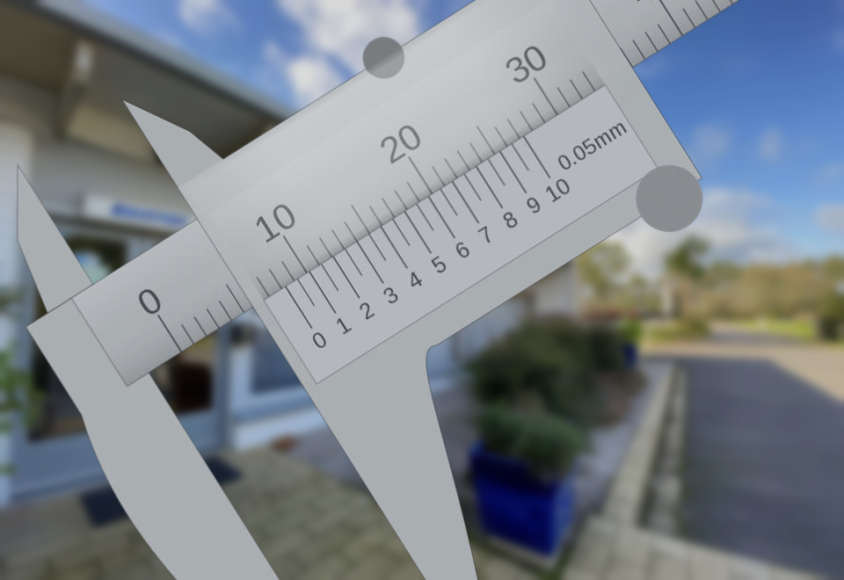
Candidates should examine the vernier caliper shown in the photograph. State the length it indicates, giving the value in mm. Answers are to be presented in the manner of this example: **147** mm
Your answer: **8.3** mm
